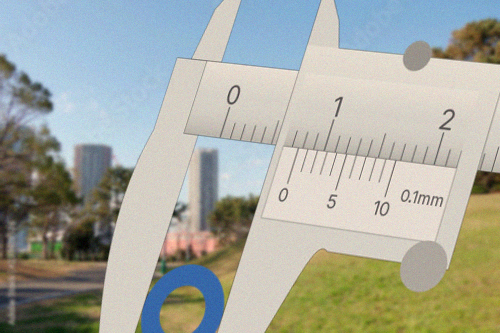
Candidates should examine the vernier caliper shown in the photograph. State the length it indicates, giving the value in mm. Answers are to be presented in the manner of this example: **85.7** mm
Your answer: **7.6** mm
